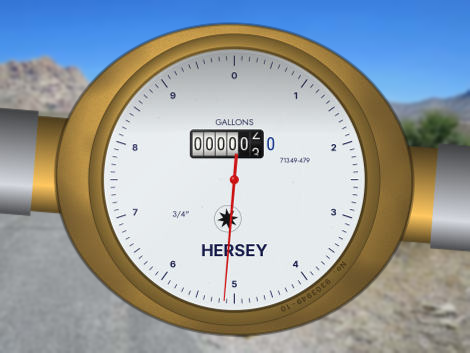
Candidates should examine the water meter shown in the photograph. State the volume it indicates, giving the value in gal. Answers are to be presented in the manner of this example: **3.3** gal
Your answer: **25.1** gal
